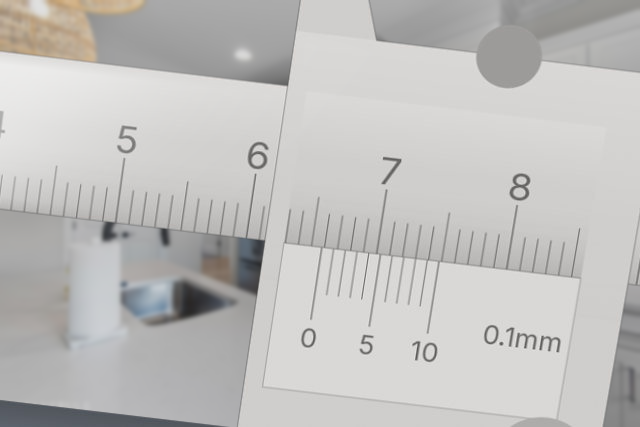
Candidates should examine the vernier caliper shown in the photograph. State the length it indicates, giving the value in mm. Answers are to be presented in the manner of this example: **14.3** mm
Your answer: **65.8** mm
